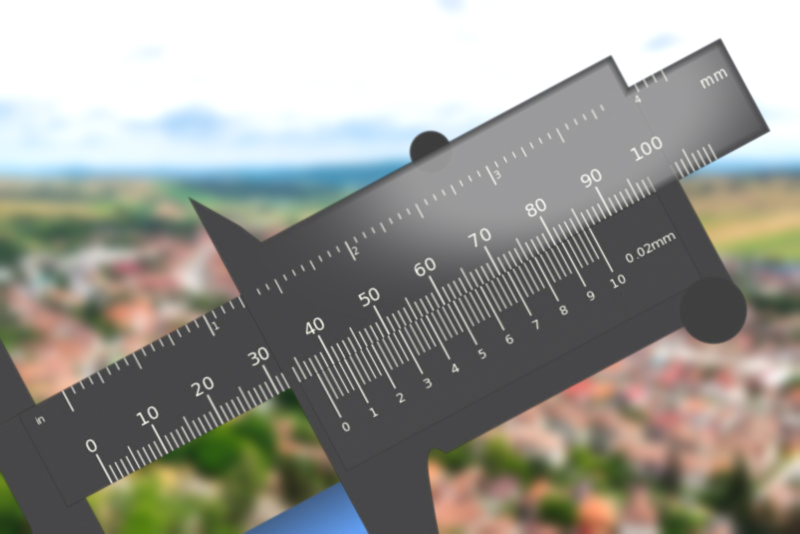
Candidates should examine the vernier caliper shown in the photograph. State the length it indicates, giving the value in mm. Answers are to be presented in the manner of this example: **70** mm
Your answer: **37.0** mm
